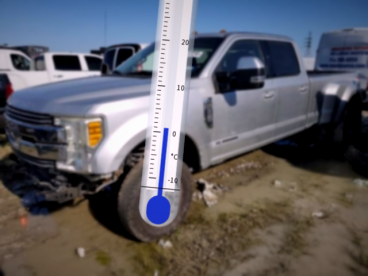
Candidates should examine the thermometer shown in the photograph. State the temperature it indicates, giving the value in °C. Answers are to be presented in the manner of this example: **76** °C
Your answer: **1** °C
